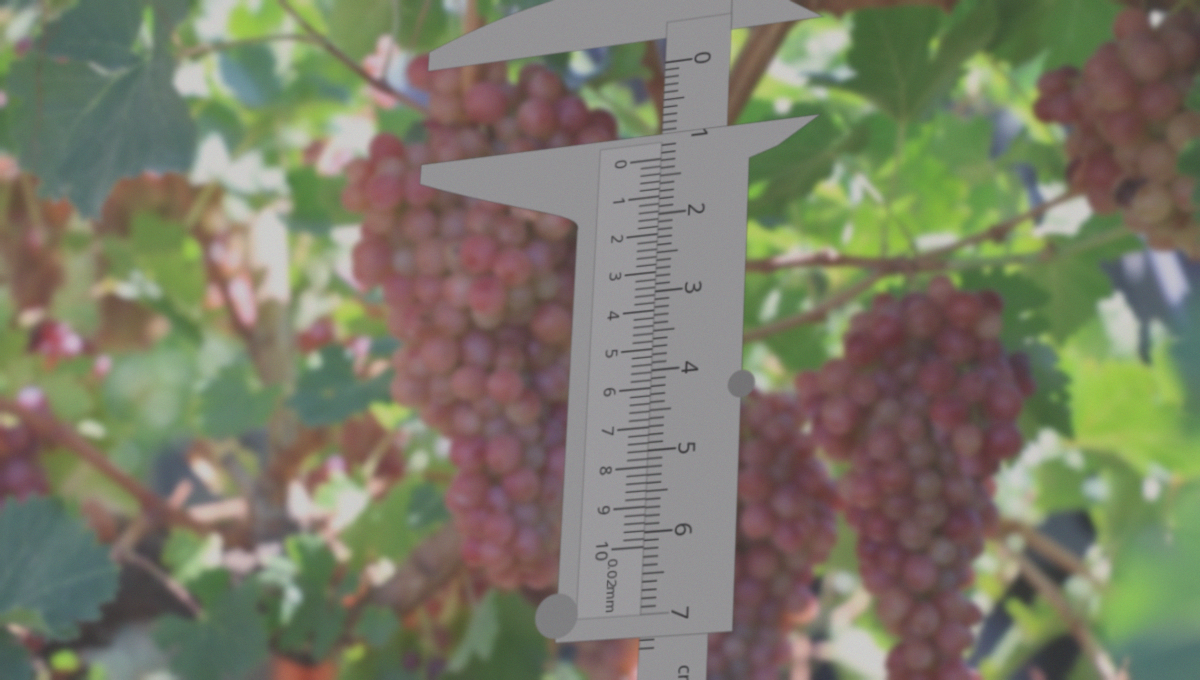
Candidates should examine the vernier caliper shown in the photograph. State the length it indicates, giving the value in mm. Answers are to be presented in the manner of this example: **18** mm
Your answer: **12.8** mm
